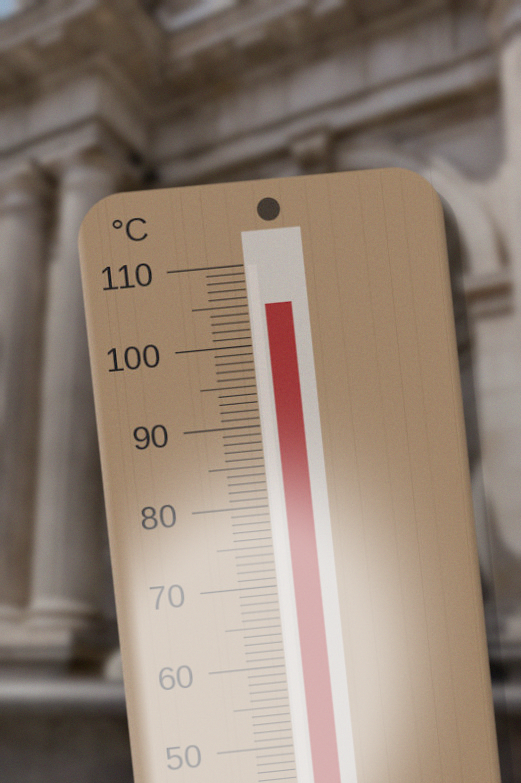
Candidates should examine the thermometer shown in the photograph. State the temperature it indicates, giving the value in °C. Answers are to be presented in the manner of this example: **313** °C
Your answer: **105** °C
